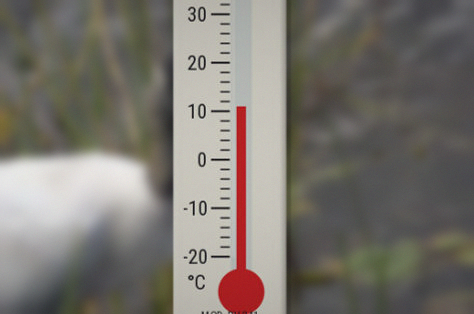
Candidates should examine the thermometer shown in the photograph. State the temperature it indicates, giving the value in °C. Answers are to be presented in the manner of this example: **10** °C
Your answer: **11** °C
